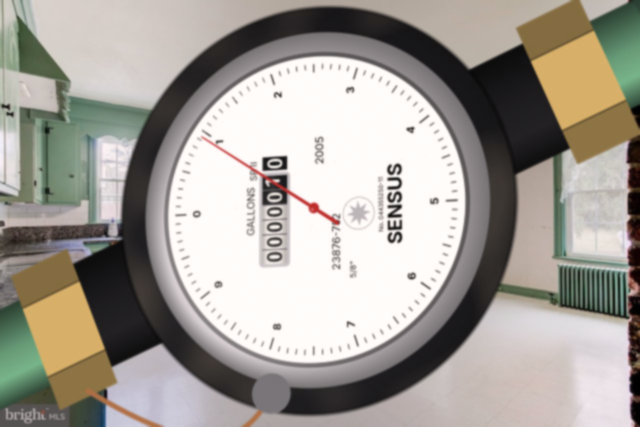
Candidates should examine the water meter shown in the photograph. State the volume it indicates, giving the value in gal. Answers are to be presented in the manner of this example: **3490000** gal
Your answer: **10.9** gal
